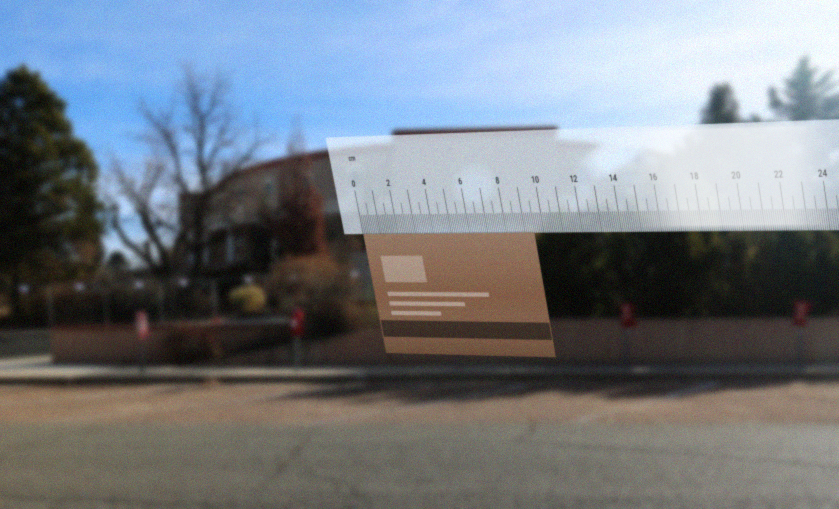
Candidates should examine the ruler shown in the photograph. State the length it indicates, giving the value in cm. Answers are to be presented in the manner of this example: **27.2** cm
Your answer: **9.5** cm
